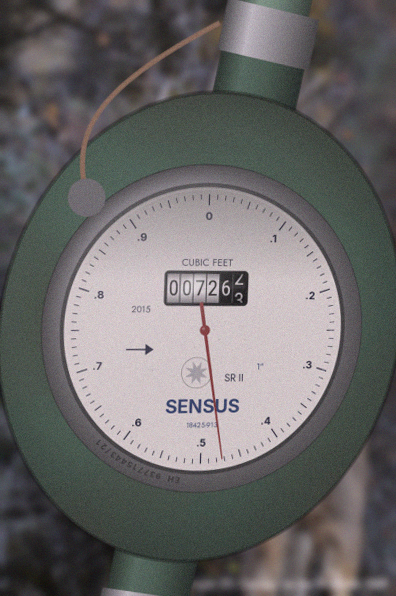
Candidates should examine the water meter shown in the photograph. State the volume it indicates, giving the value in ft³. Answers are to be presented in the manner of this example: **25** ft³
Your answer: **7262.47** ft³
